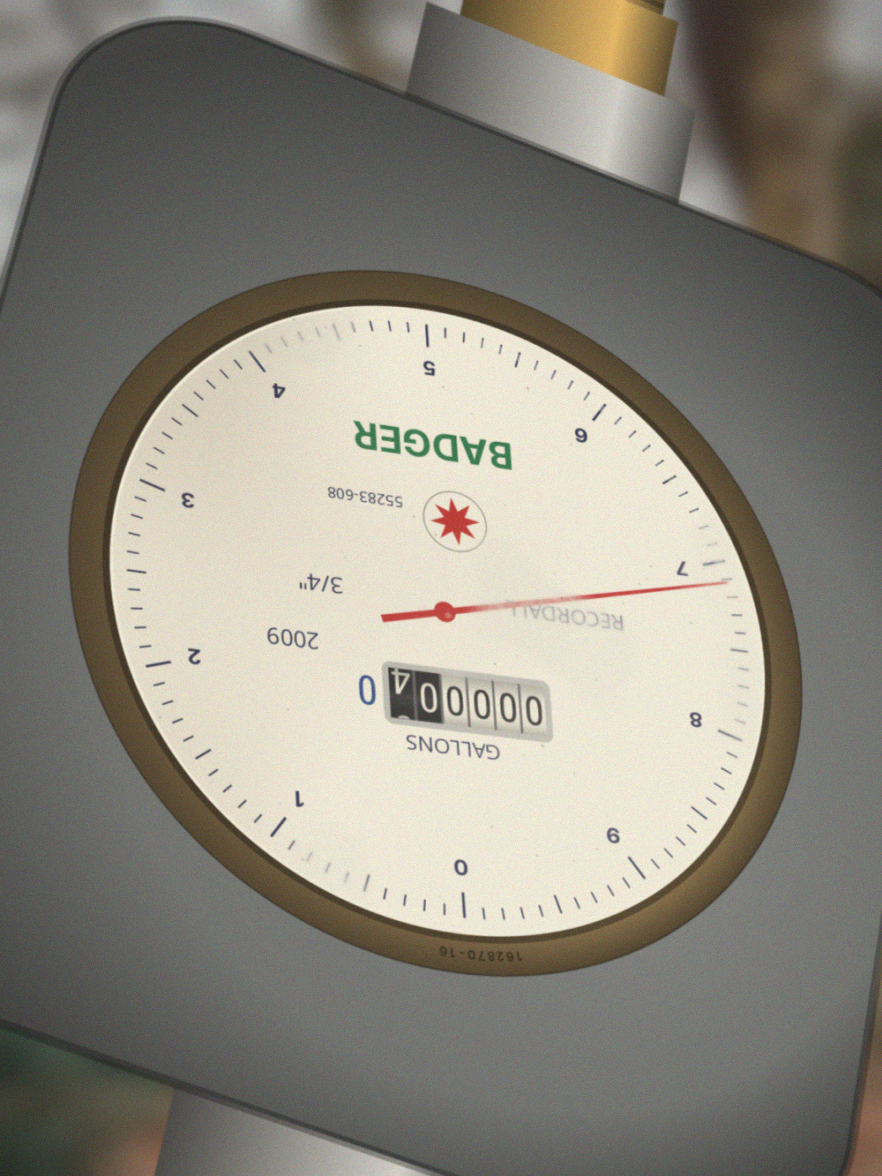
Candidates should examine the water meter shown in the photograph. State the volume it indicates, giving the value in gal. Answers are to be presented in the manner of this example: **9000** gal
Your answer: **37.1** gal
